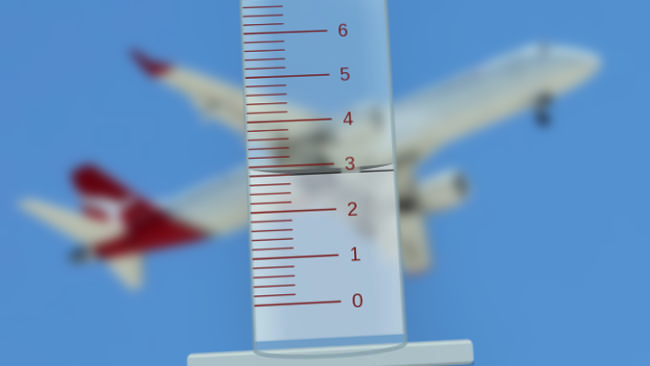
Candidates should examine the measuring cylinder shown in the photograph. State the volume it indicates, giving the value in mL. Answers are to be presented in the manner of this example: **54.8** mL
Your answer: **2.8** mL
